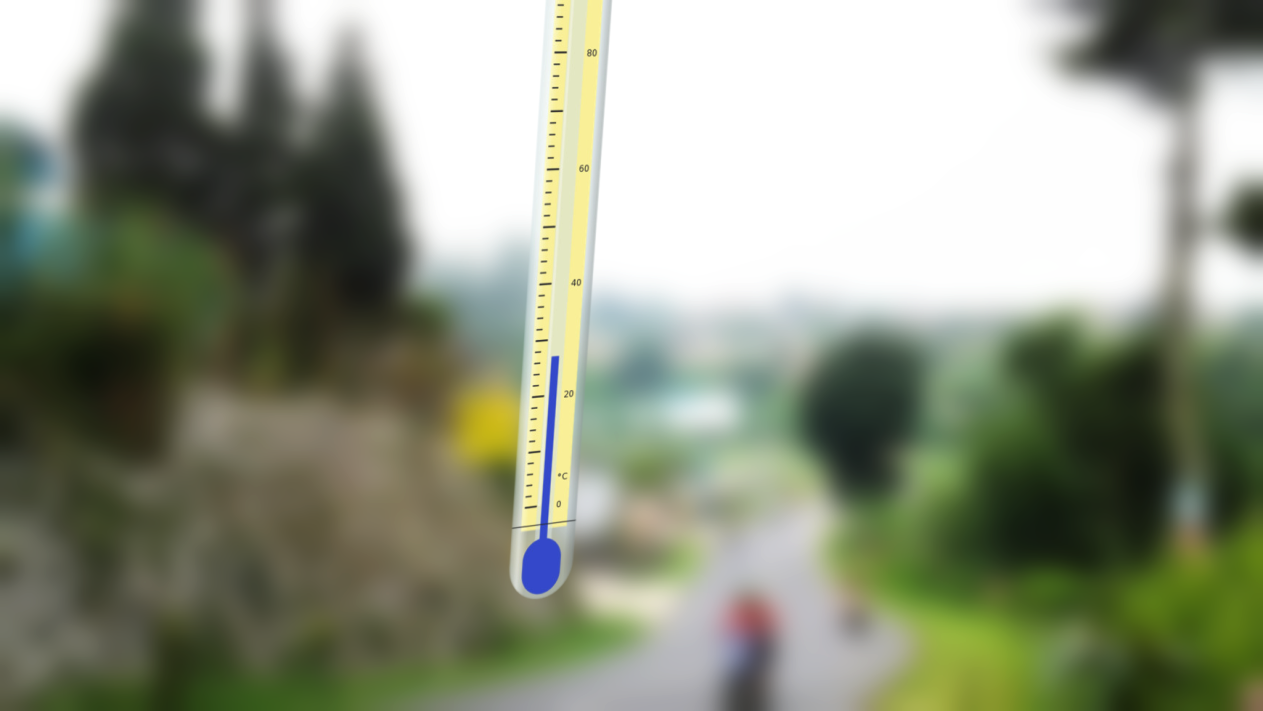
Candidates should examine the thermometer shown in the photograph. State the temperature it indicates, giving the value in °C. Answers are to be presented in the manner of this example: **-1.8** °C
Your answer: **27** °C
